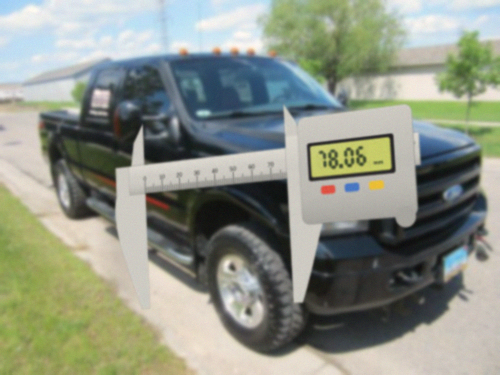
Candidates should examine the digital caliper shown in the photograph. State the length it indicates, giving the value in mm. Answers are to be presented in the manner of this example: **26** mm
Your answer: **78.06** mm
